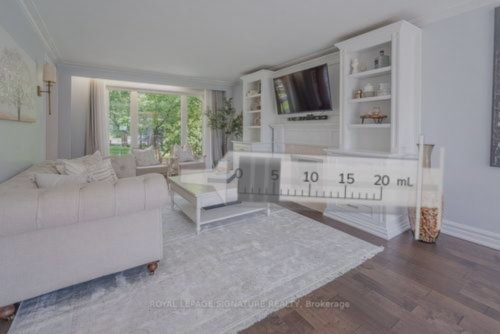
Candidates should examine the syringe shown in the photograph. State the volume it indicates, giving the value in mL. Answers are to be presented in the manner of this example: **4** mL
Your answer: **0** mL
